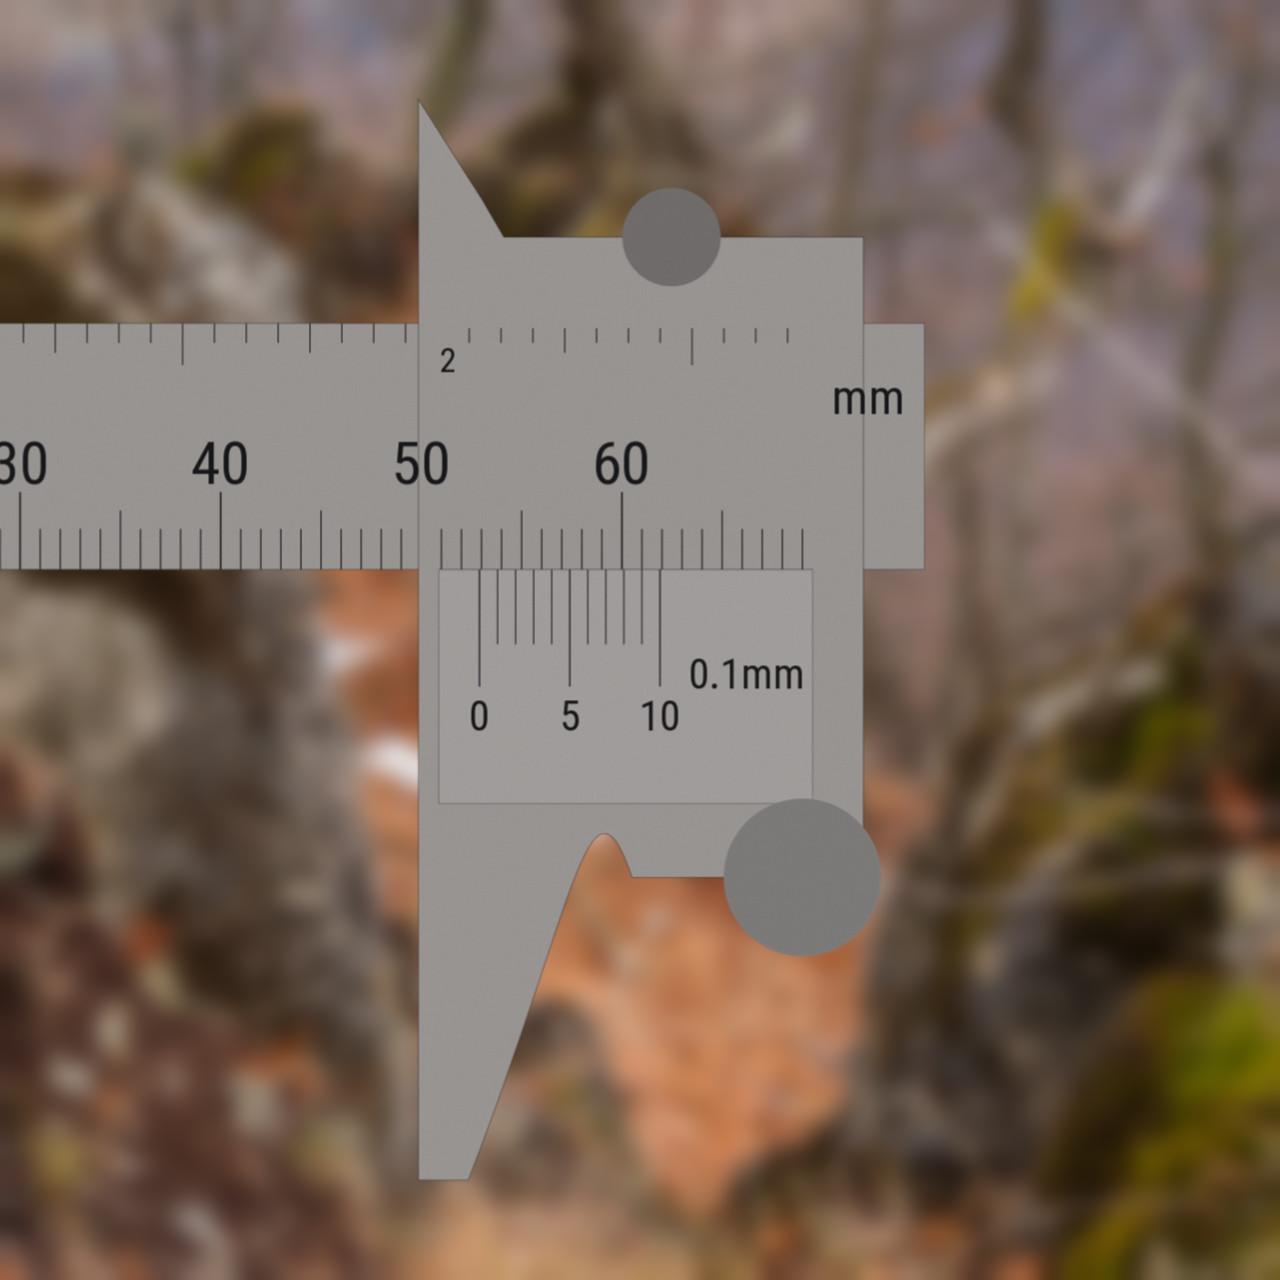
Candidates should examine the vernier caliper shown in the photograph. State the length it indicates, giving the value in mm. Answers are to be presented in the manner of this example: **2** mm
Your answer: **52.9** mm
